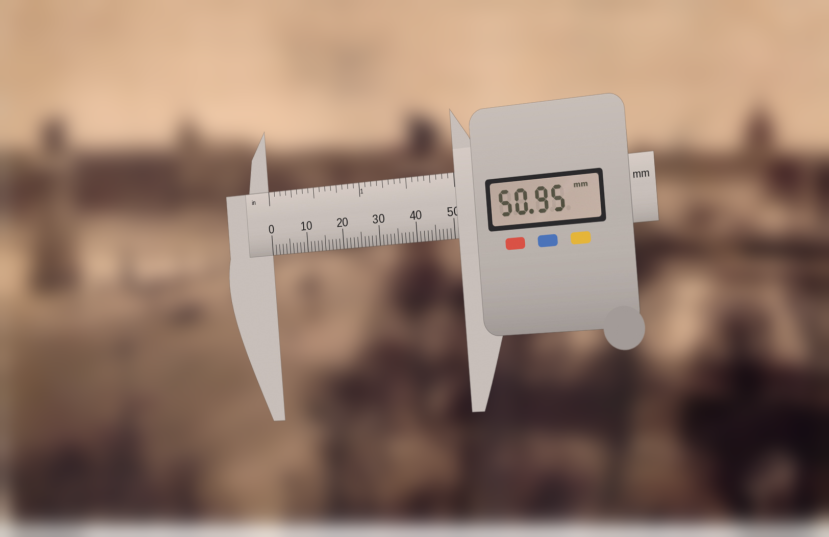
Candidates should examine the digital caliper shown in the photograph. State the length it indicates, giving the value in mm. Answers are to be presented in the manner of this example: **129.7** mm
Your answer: **50.95** mm
